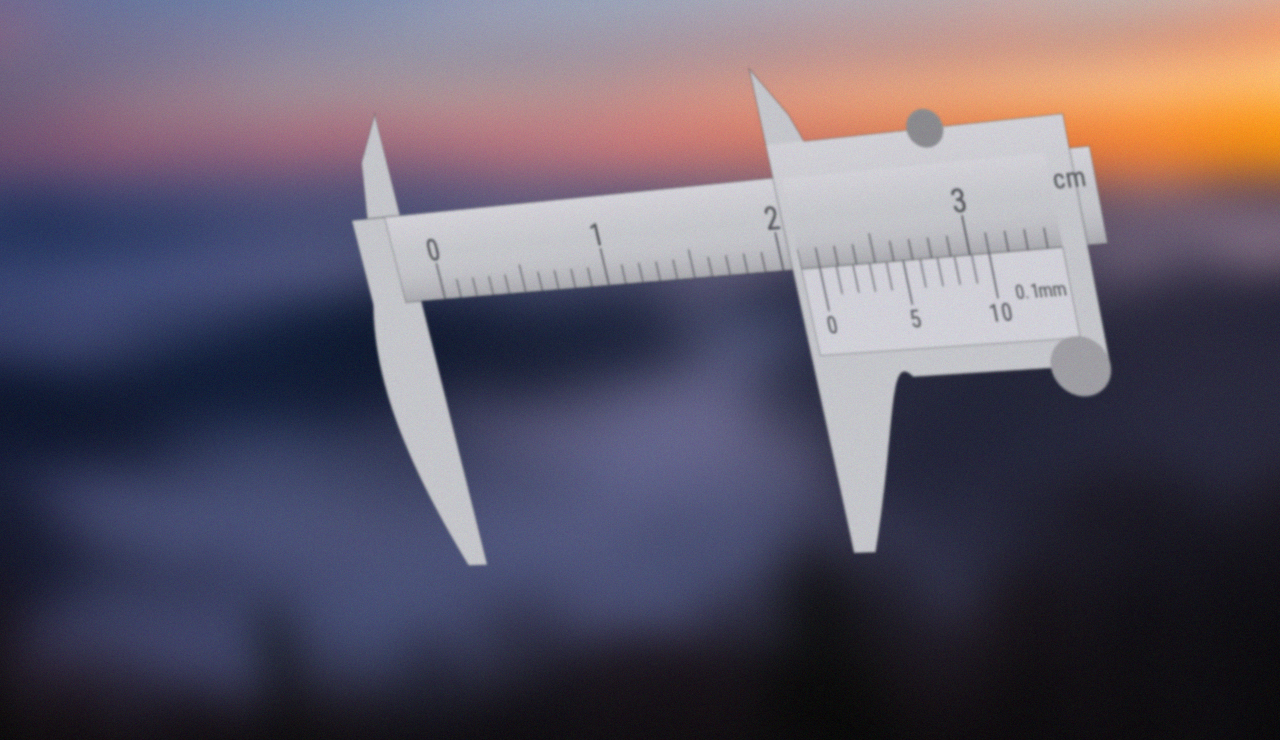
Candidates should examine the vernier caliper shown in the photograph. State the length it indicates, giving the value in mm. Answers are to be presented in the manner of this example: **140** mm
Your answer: **22.0** mm
